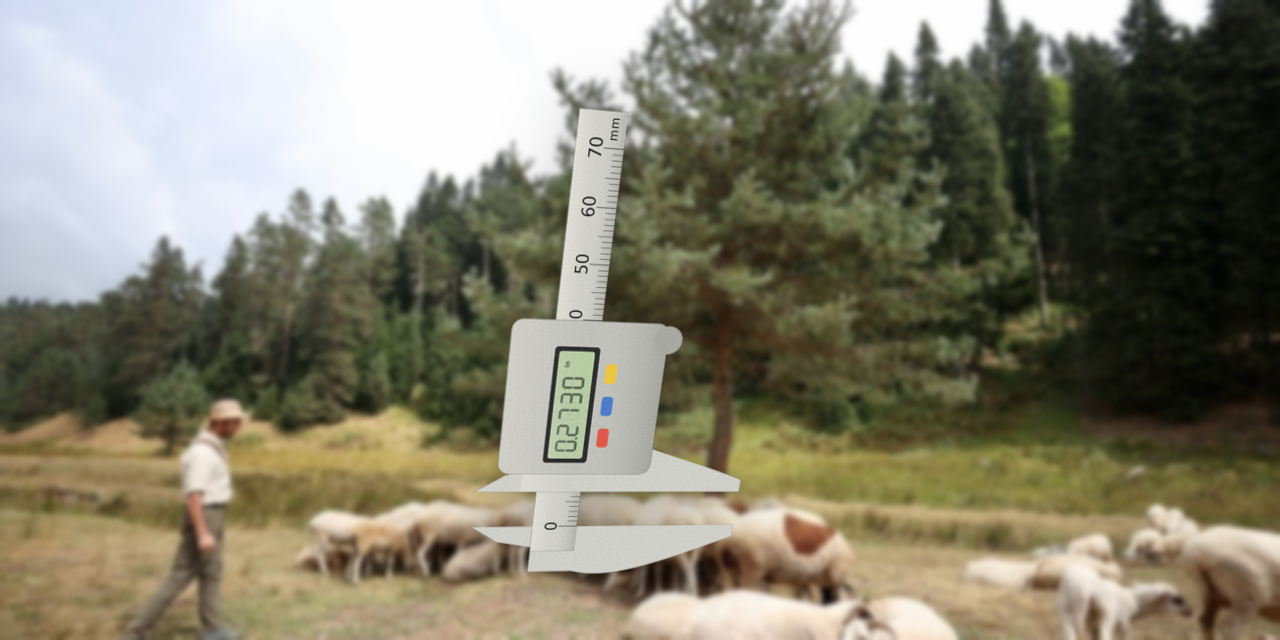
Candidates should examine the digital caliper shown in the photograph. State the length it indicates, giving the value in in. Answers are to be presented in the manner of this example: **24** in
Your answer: **0.2730** in
